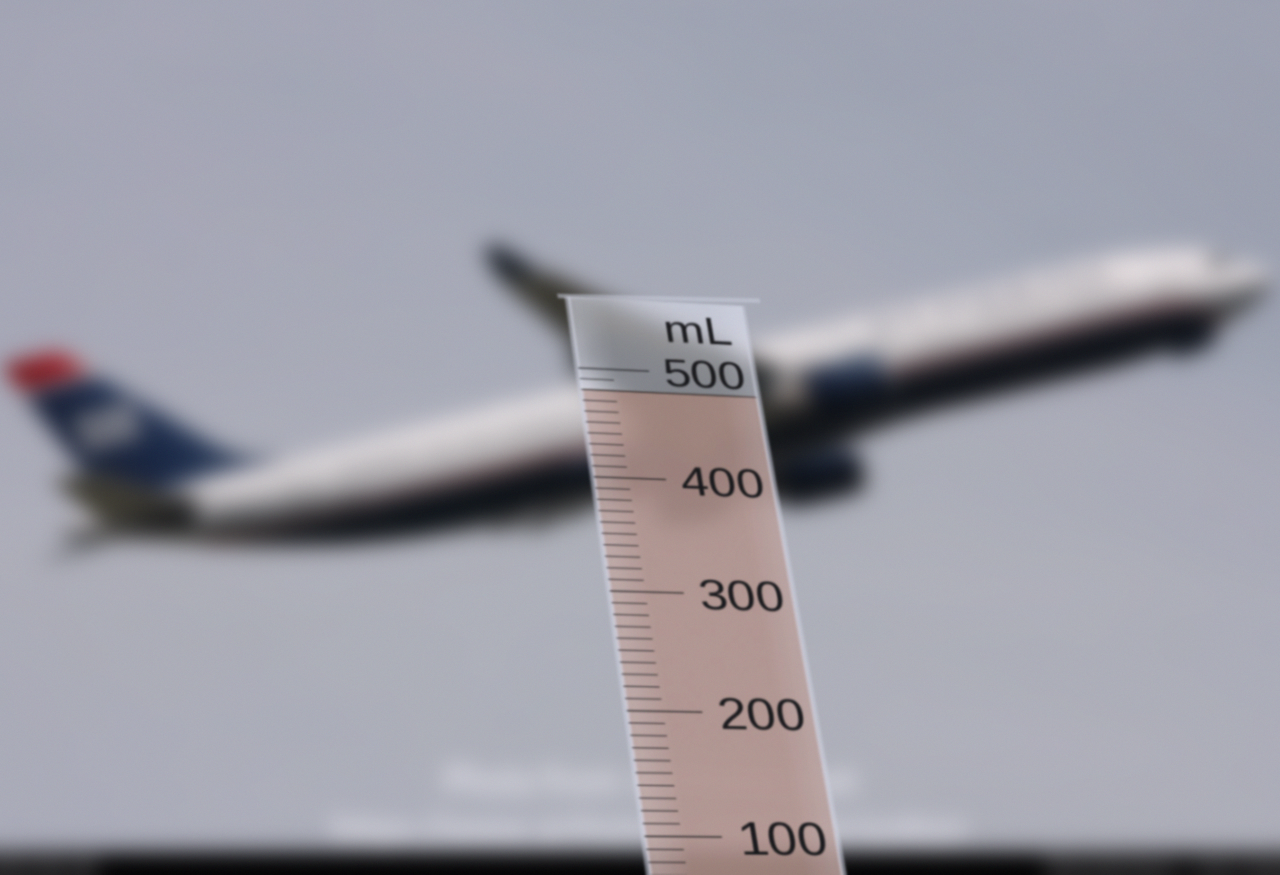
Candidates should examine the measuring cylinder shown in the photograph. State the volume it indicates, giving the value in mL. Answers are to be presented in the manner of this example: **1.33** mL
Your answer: **480** mL
